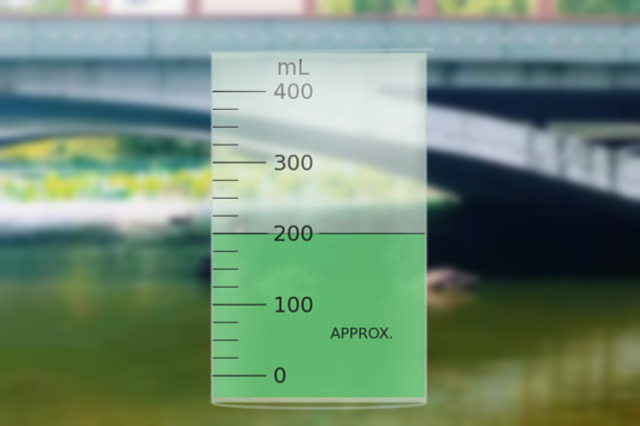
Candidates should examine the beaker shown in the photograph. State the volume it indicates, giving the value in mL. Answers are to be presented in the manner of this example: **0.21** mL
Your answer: **200** mL
